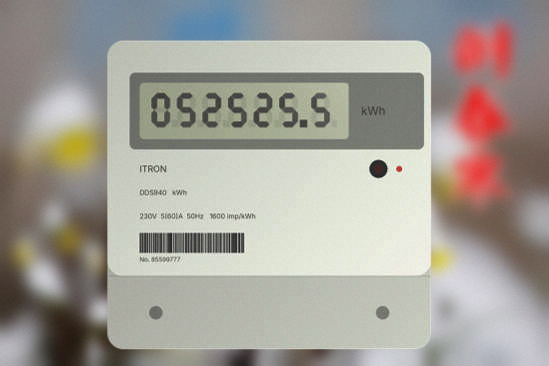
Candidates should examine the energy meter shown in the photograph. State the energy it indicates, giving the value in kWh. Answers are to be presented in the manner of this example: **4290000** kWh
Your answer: **52525.5** kWh
